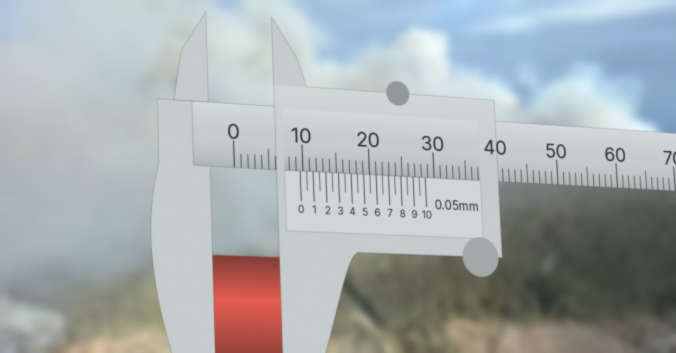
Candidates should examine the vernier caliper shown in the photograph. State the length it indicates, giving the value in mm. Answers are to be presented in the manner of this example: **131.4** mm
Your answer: **9.6** mm
